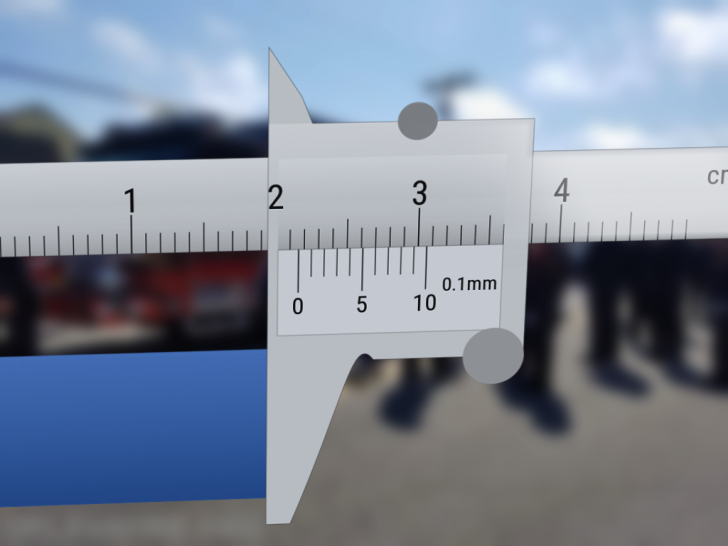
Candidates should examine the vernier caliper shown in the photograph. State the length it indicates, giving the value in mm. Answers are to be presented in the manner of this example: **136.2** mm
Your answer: **21.6** mm
